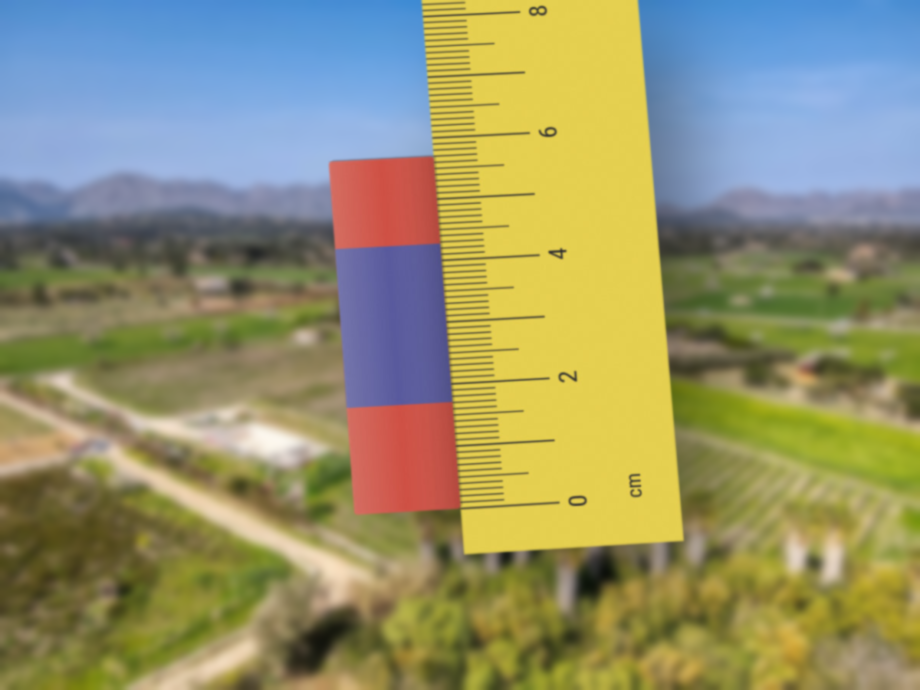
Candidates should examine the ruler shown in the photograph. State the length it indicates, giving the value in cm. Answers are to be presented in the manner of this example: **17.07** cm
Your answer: **5.7** cm
